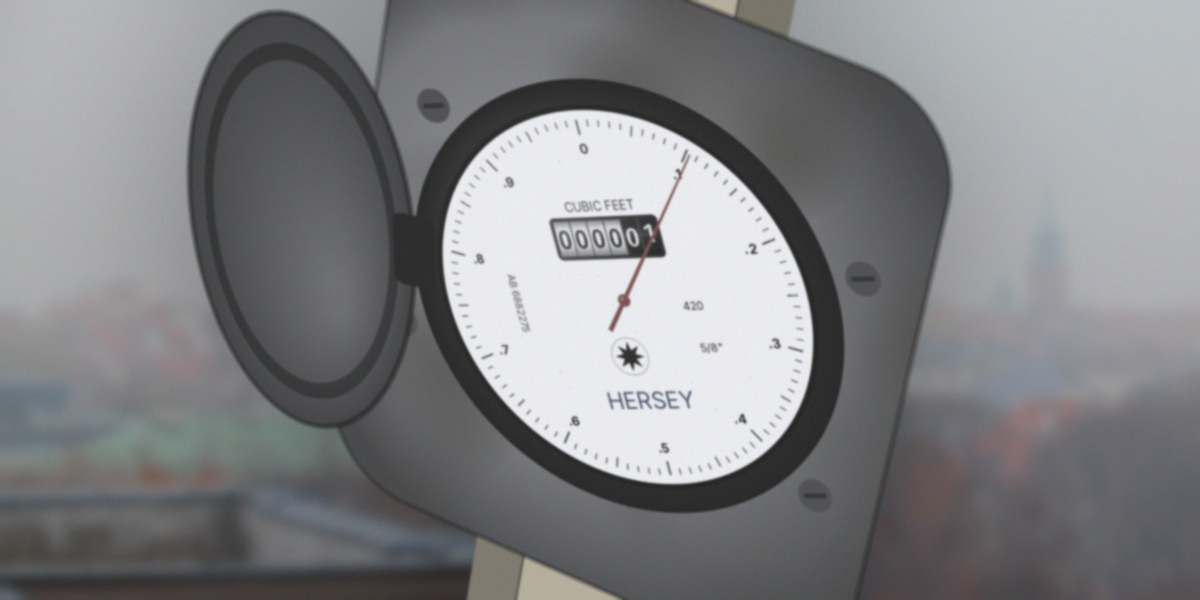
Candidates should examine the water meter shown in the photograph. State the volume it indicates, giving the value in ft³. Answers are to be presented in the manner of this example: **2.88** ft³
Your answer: **1.10** ft³
